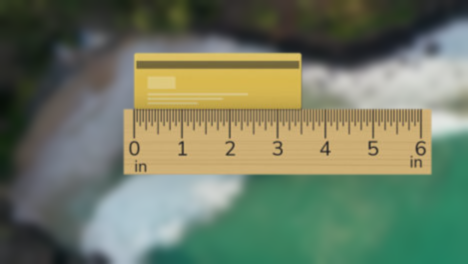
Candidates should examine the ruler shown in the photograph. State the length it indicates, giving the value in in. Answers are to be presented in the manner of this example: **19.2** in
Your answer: **3.5** in
